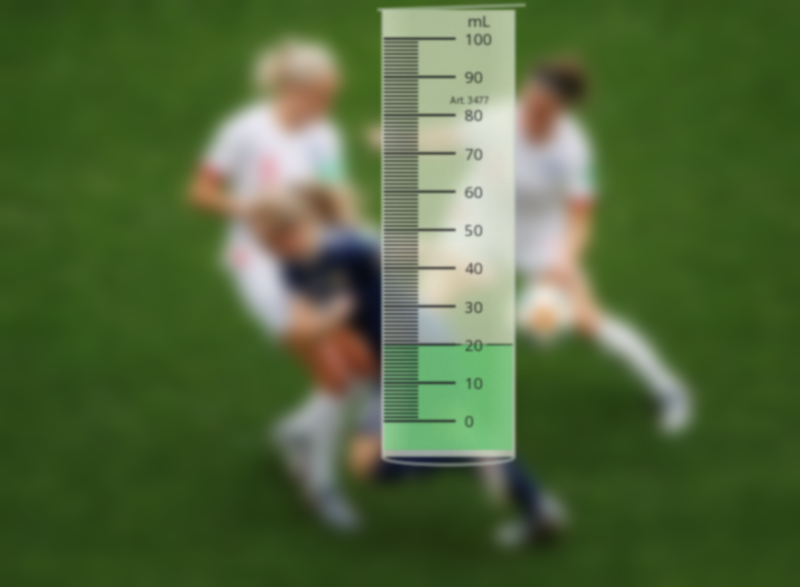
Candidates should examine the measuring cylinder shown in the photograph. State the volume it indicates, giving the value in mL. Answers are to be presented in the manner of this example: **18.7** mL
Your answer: **20** mL
